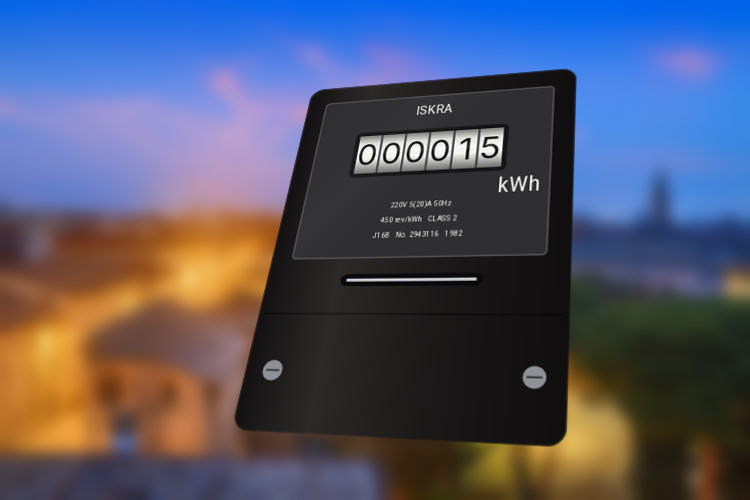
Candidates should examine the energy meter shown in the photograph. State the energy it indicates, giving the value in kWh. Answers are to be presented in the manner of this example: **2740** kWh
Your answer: **15** kWh
